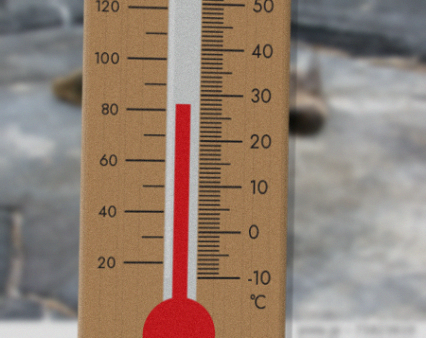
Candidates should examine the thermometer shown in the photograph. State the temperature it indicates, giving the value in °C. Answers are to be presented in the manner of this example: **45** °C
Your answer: **28** °C
